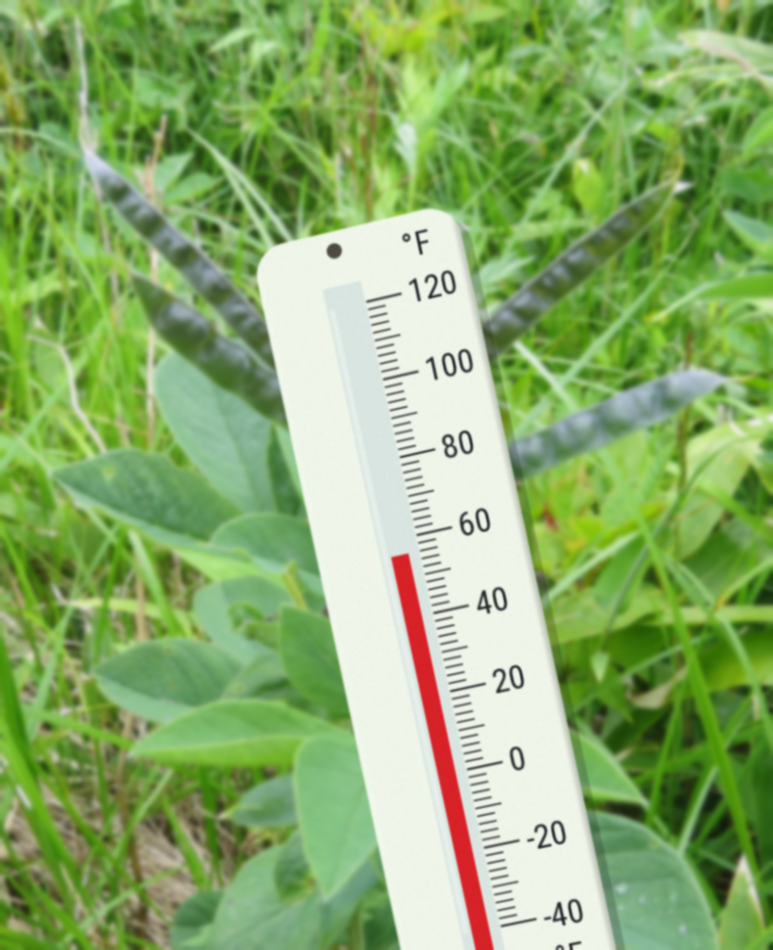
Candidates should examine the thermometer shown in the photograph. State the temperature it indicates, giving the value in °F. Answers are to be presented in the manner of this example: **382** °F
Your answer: **56** °F
